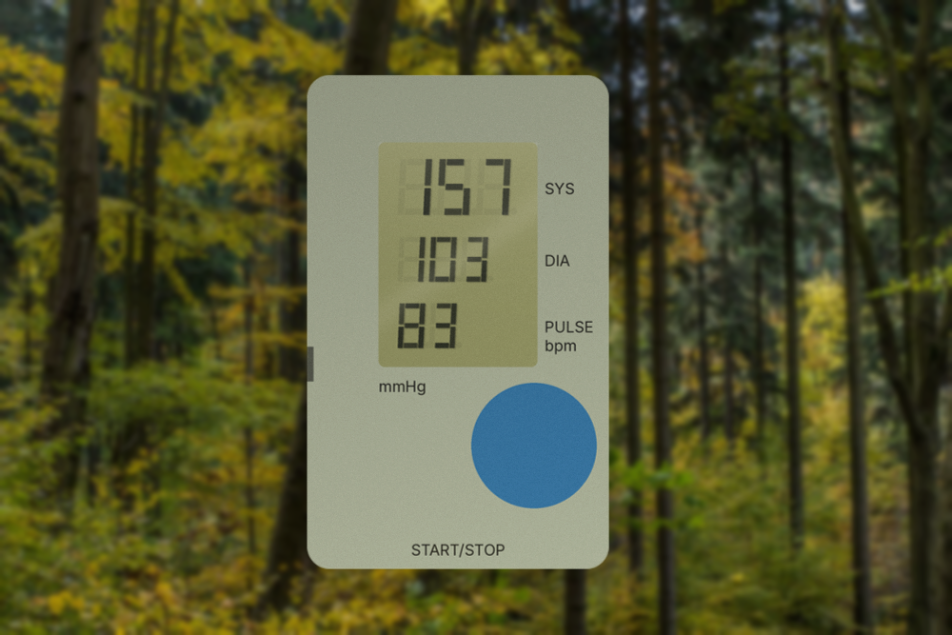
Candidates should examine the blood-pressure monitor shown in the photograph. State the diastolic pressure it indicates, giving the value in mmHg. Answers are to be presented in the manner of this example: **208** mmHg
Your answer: **103** mmHg
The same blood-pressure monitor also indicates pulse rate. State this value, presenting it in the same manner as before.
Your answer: **83** bpm
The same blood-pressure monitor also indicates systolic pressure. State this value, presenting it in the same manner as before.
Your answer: **157** mmHg
